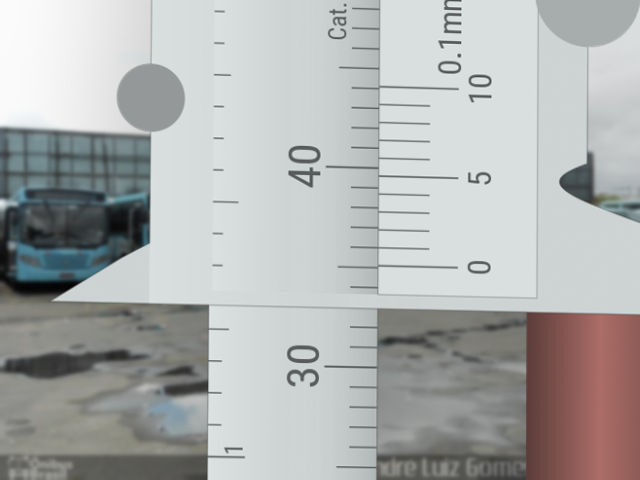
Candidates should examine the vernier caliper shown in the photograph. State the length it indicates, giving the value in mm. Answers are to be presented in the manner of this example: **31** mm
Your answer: **35.1** mm
